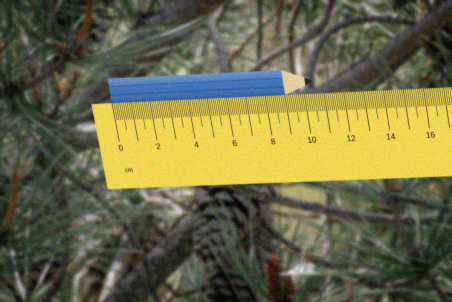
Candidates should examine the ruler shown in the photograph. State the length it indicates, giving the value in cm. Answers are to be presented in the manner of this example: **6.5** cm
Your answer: **10.5** cm
